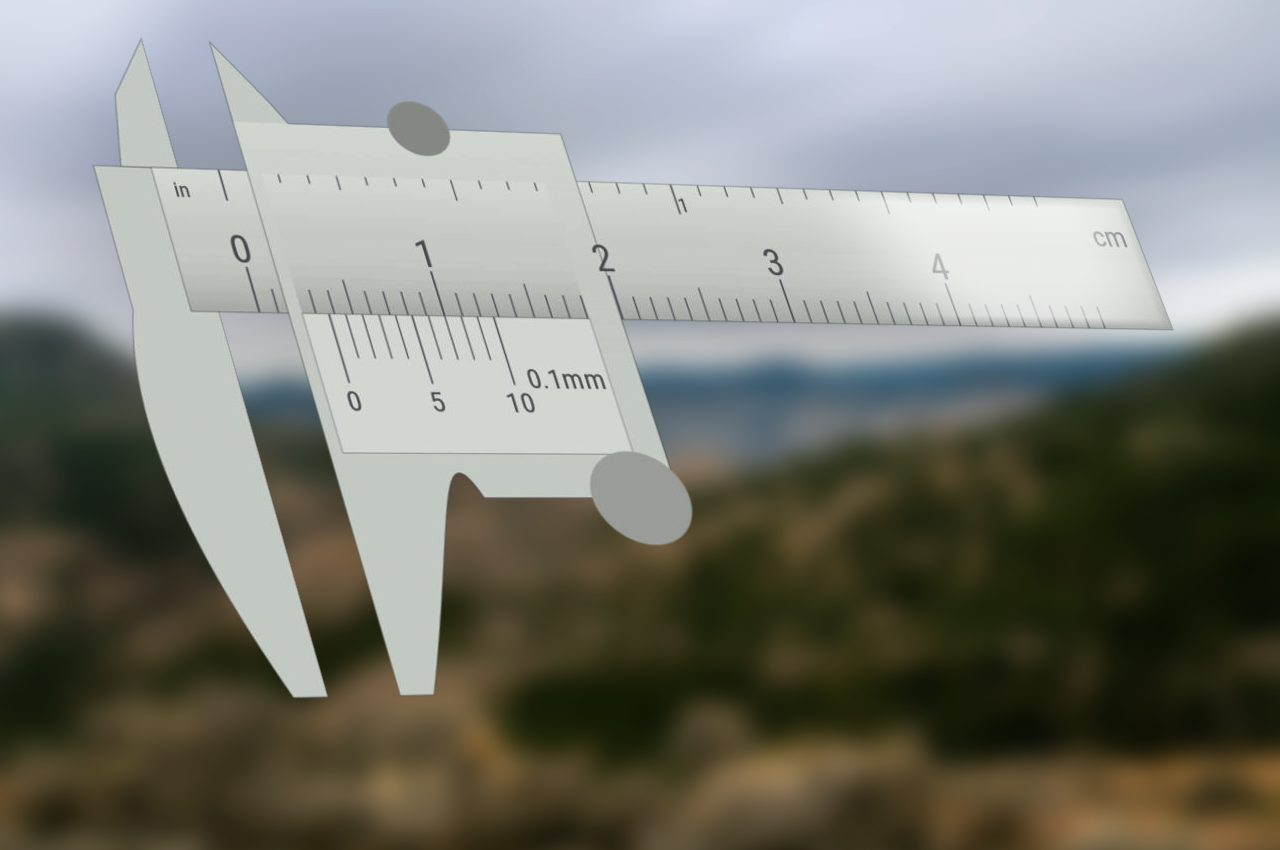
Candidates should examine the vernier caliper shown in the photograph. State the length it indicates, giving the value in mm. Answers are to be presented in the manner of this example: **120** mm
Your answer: **3.7** mm
